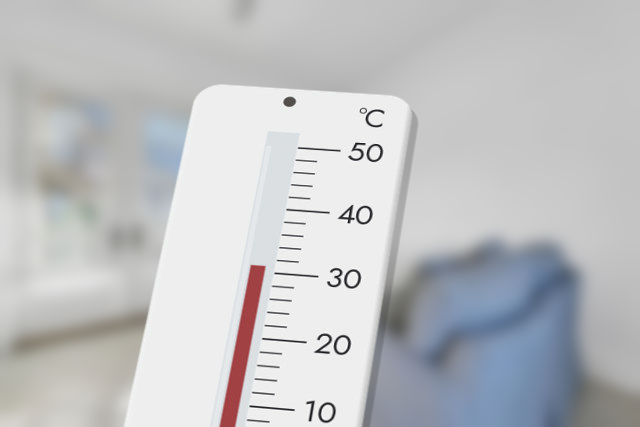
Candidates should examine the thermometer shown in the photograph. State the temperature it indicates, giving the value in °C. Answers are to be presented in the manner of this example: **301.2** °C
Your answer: **31** °C
